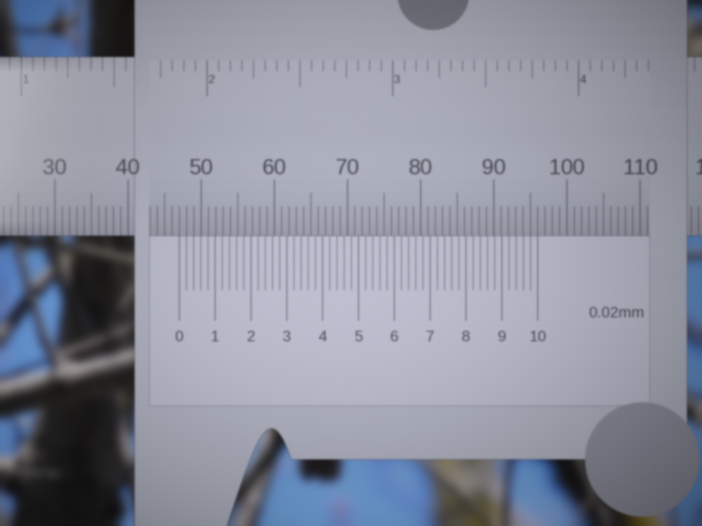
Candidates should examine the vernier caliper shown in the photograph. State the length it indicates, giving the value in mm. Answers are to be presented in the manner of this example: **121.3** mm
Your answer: **47.0** mm
